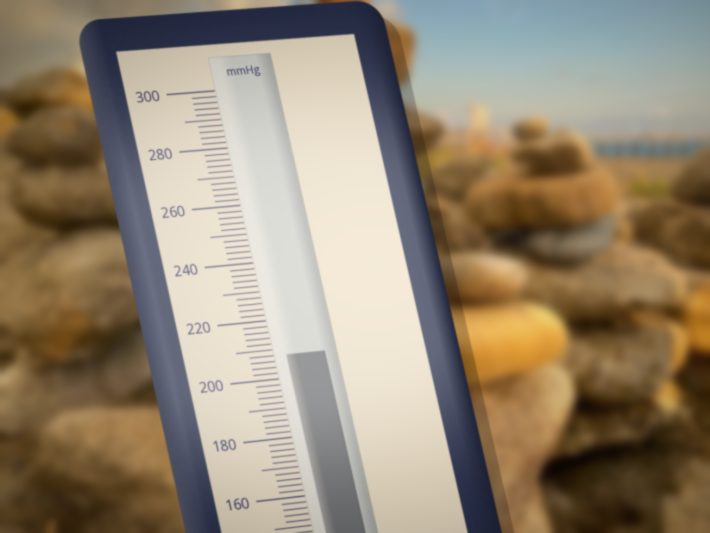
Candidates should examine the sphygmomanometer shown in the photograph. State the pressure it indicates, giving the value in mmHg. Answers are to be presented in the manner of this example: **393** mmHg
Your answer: **208** mmHg
